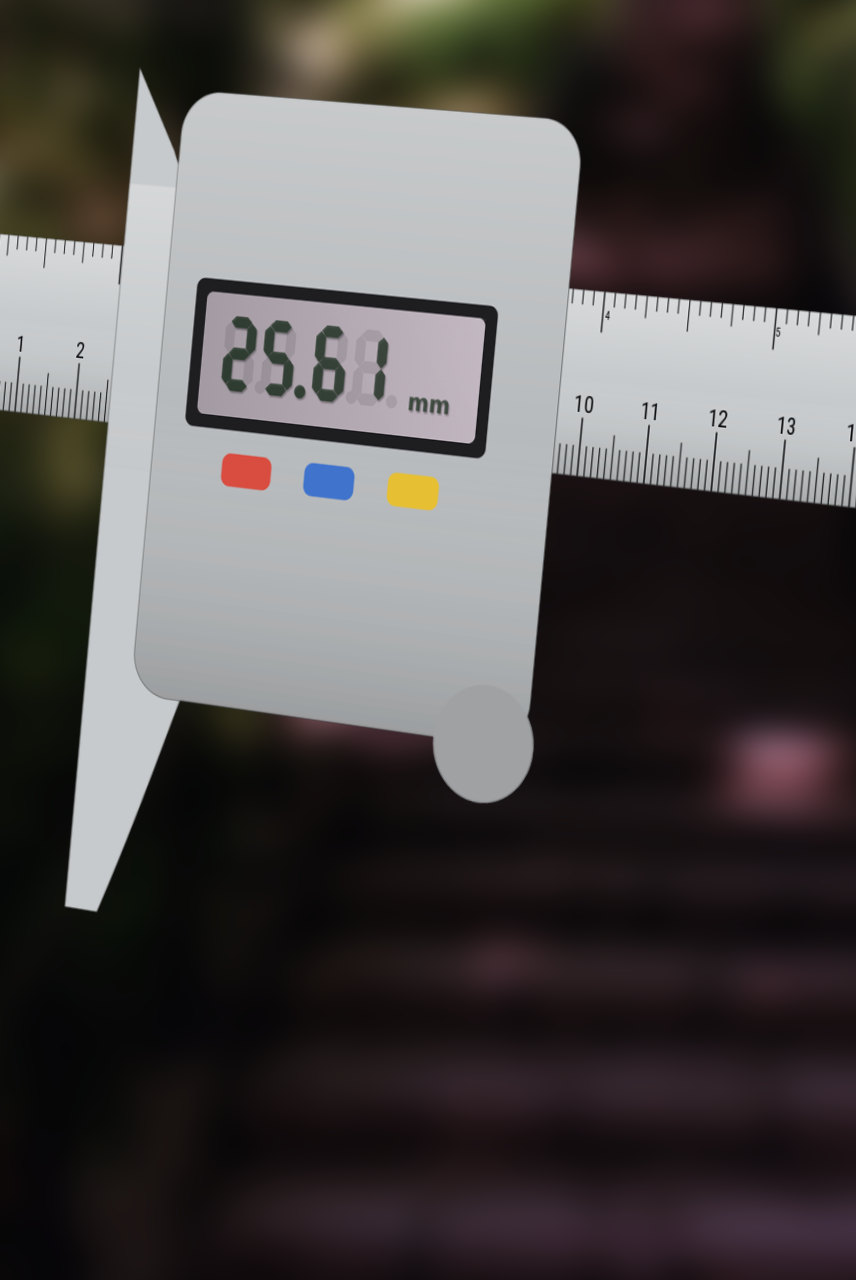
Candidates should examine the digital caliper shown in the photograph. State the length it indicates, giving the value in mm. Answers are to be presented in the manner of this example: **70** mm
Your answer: **25.61** mm
